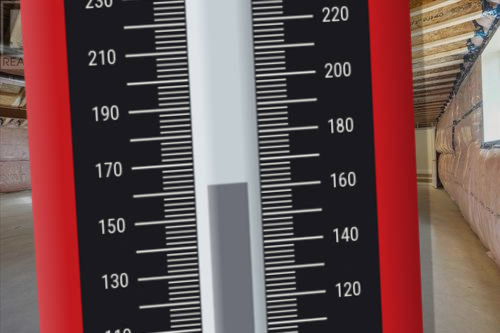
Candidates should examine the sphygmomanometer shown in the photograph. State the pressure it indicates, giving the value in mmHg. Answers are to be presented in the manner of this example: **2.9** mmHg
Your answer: **162** mmHg
